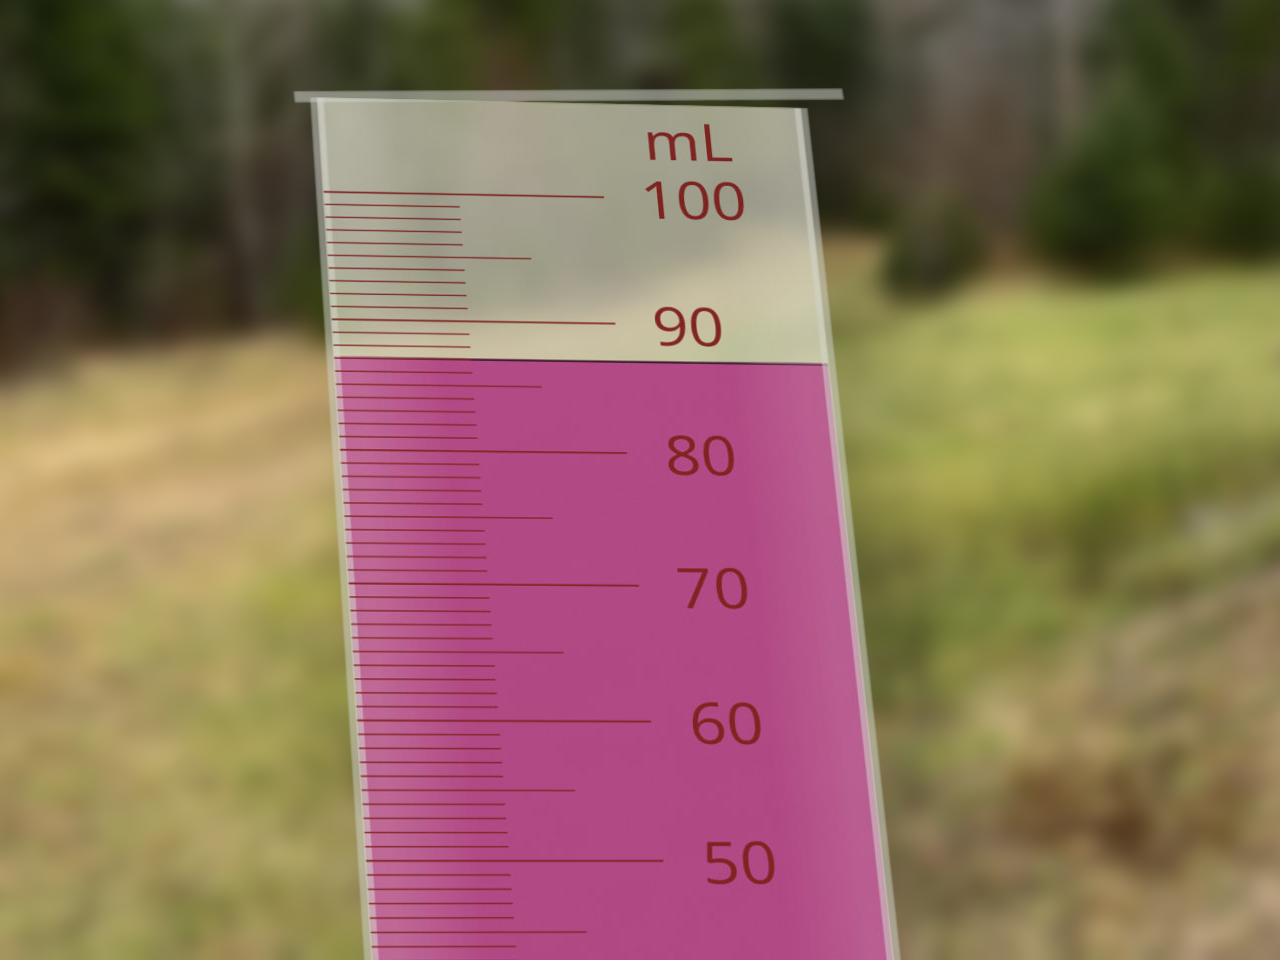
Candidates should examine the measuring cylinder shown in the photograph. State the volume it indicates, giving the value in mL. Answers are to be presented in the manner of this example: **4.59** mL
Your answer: **87** mL
